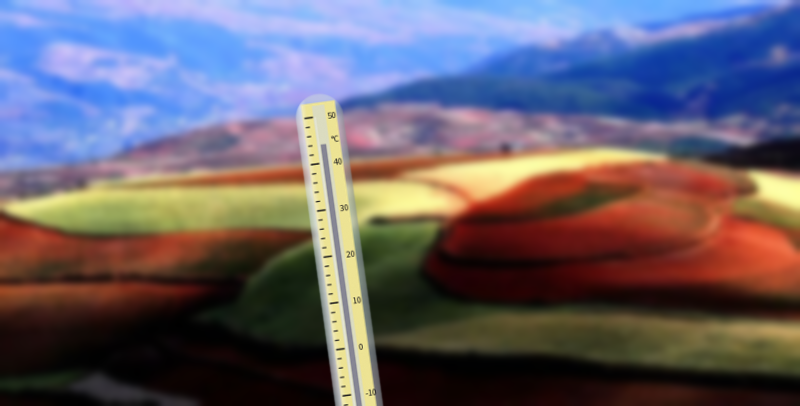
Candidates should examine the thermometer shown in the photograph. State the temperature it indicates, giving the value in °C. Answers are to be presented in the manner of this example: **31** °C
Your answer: **44** °C
